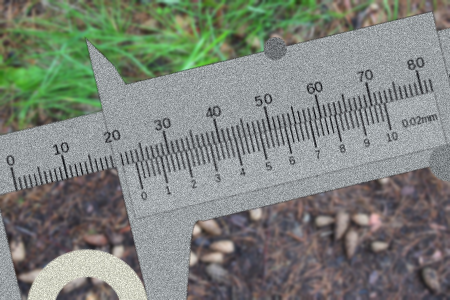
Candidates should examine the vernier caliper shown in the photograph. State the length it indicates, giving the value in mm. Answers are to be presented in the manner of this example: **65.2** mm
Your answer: **23.5** mm
